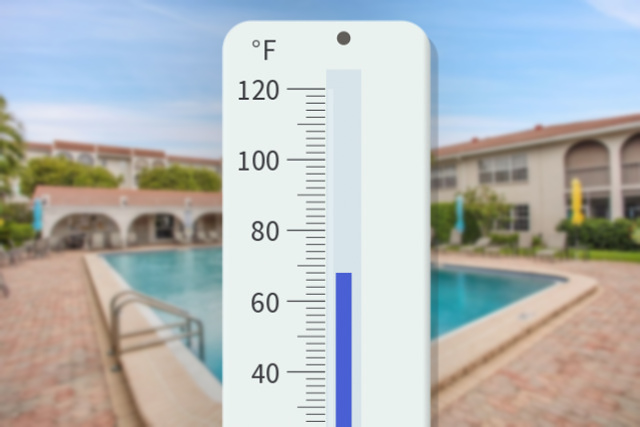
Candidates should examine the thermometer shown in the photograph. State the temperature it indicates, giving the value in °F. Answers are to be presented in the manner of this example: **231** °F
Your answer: **68** °F
